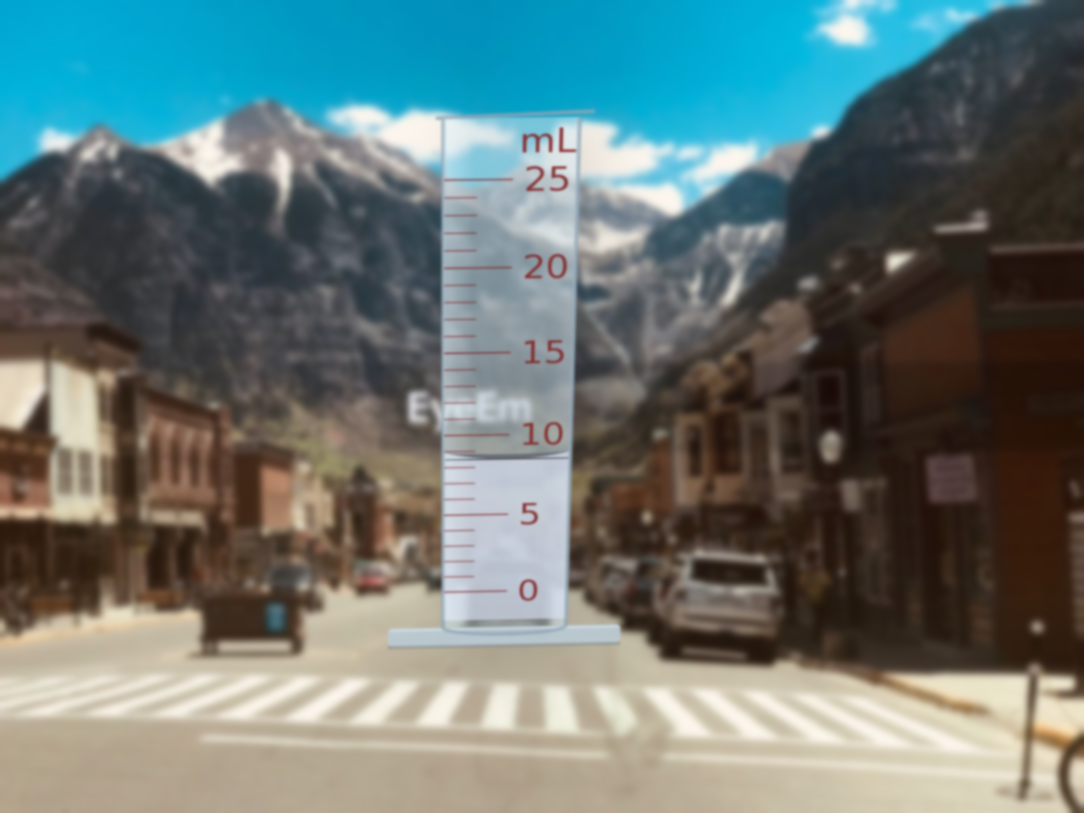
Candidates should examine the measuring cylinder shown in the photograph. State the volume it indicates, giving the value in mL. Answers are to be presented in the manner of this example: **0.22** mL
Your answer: **8.5** mL
